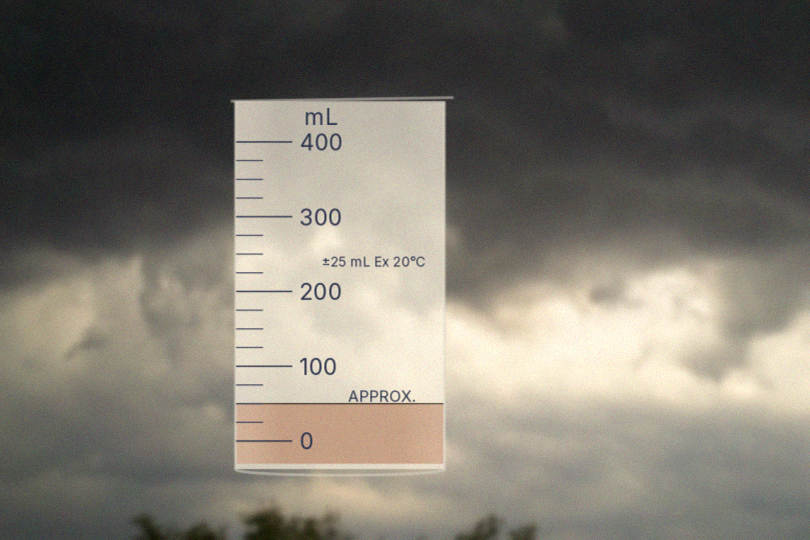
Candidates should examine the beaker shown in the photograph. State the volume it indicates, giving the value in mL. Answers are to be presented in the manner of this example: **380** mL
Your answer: **50** mL
